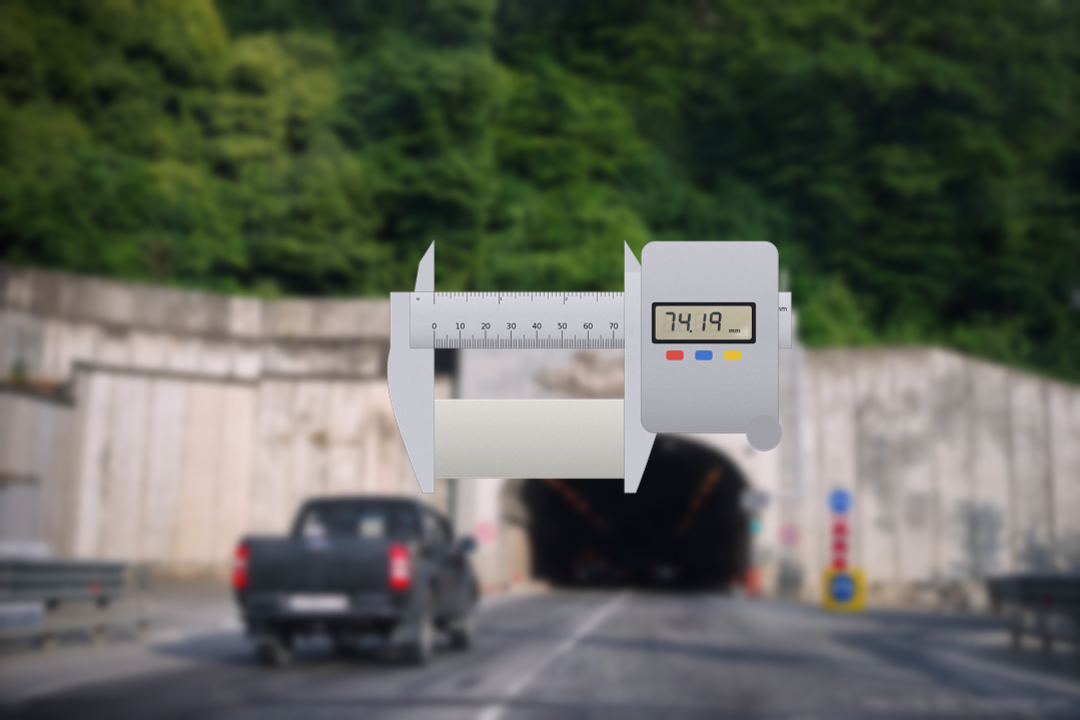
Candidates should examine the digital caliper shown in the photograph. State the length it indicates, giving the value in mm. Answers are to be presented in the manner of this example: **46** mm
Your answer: **74.19** mm
